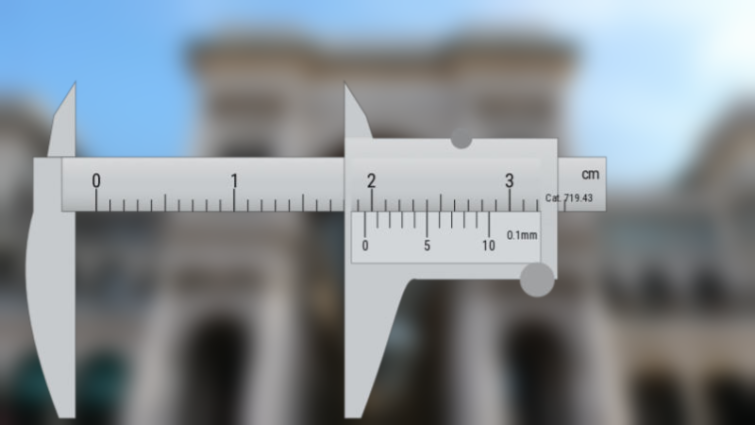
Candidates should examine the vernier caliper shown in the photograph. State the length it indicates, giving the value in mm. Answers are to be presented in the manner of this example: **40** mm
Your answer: **19.5** mm
